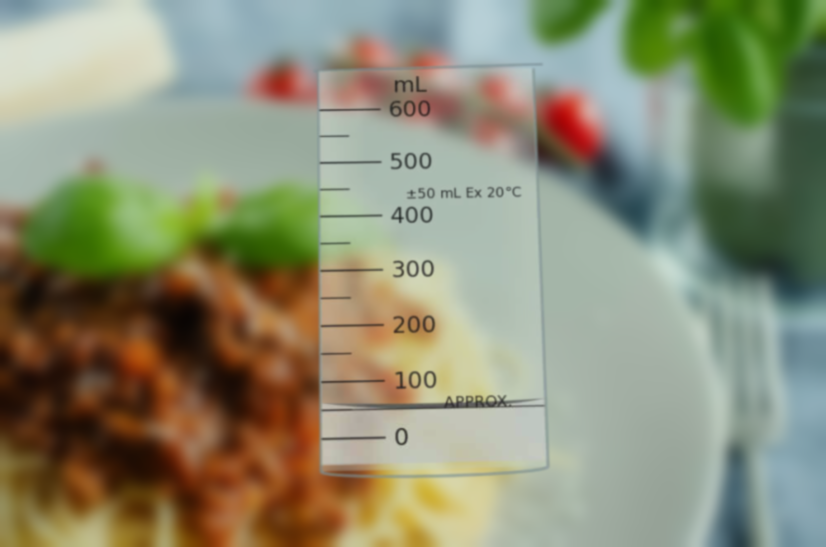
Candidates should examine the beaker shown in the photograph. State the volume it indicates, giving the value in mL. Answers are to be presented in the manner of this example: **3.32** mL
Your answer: **50** mL
